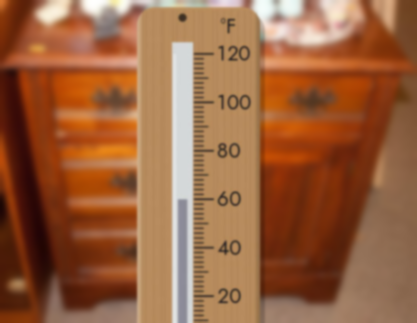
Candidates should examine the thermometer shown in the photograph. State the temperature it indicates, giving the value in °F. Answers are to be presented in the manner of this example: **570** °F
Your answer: **60** °F
